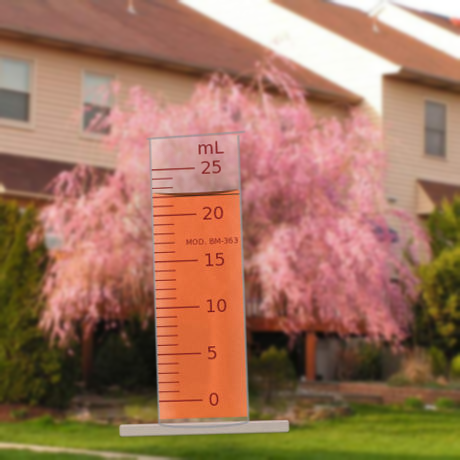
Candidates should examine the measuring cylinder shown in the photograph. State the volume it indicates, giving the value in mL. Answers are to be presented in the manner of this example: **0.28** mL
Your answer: **22** mL
